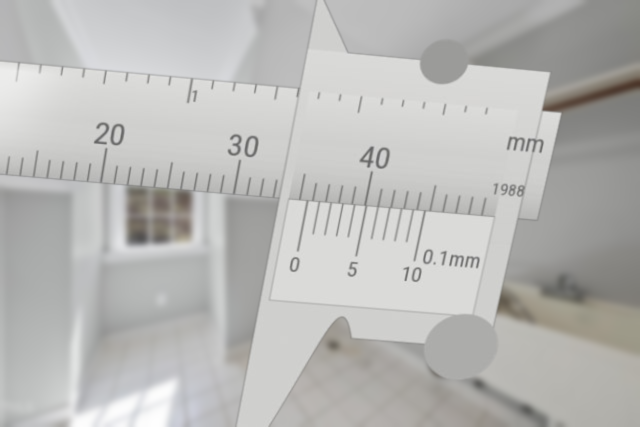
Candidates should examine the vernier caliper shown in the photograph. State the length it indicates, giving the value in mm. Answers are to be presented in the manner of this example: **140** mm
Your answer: **35.6** mm
